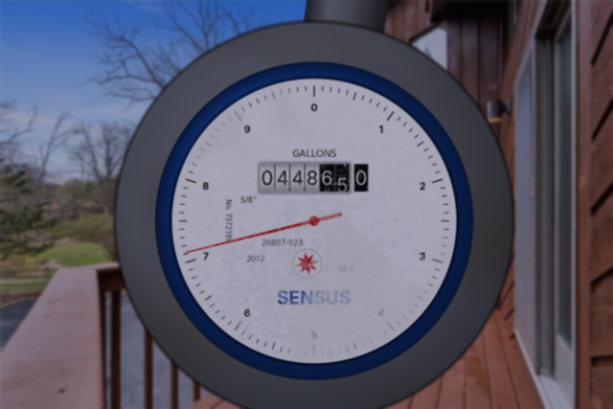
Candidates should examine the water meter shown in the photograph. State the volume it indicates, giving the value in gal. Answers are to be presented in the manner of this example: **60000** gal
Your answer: **448647.1** gal
